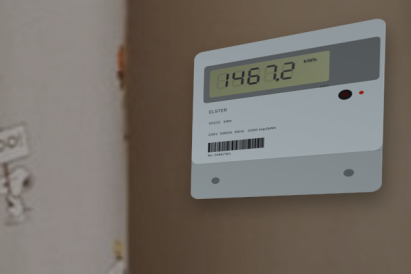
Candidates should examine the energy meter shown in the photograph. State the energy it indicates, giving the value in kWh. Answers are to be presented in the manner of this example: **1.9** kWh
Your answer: **1467.2** kWh
